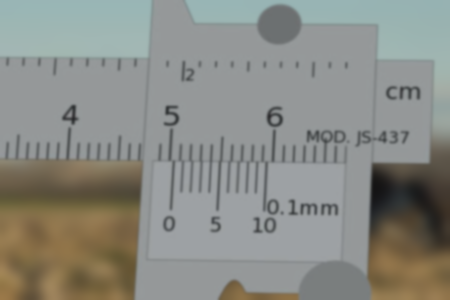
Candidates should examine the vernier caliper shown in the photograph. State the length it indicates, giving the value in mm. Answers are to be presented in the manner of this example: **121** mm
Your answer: **50.4** mm
